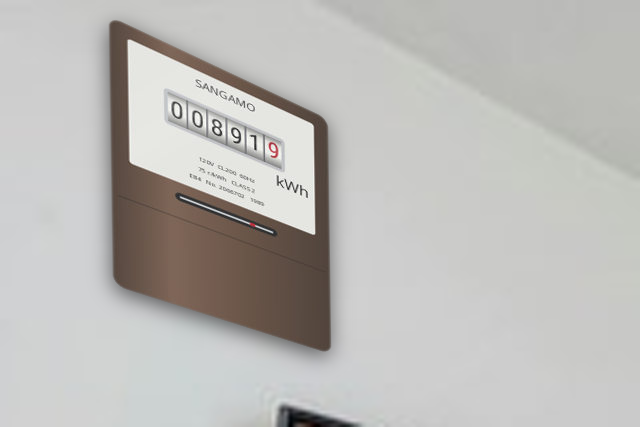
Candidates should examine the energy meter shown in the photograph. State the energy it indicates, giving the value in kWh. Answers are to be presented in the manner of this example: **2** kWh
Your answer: **891.9** kWh
